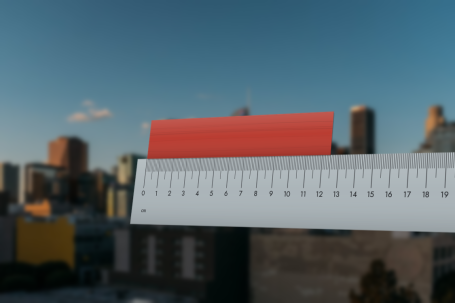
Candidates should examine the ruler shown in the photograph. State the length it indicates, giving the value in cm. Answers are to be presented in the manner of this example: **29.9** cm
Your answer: **12.5** cm
